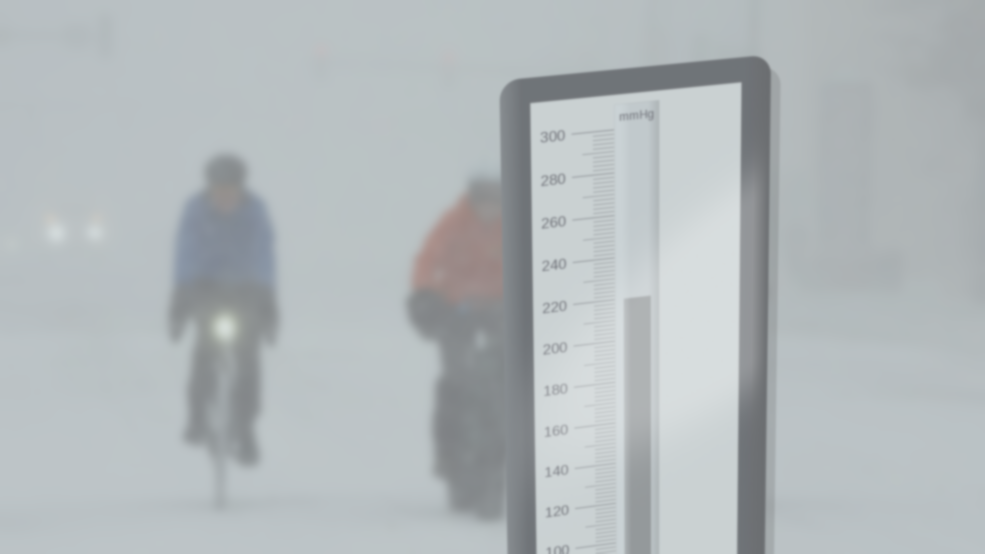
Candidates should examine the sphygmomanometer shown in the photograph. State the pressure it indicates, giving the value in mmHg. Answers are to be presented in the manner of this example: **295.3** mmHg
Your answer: **220** mmHg
